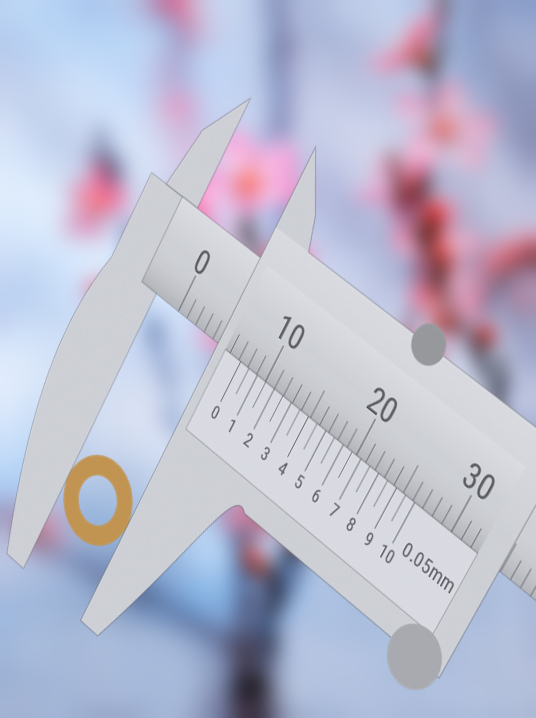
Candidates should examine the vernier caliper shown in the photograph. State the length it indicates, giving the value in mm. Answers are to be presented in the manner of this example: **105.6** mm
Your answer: **7.2** mm
